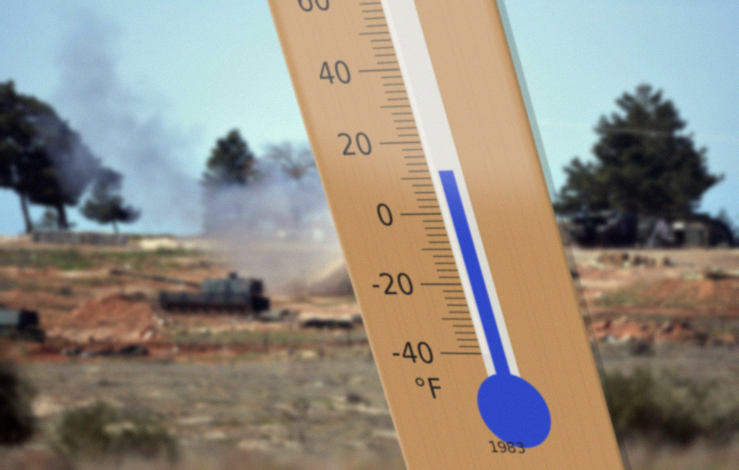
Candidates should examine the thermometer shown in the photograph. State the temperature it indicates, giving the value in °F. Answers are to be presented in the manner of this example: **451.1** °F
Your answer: **12** °F
